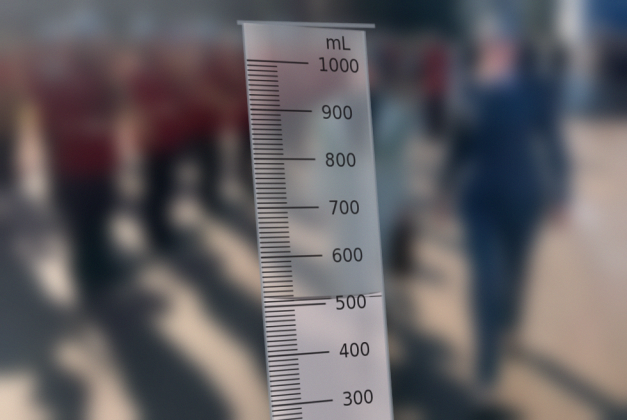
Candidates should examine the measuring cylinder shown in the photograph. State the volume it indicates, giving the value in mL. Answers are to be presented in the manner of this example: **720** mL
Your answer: **510** mL
